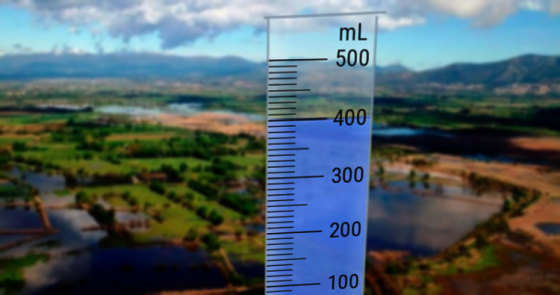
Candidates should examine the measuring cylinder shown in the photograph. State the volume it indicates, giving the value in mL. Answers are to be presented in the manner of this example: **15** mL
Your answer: **400** mL
